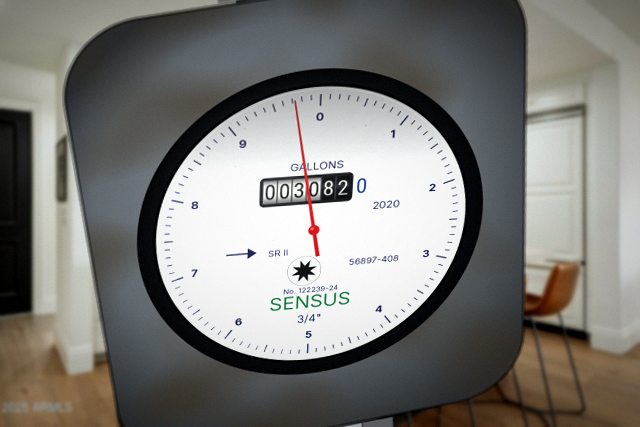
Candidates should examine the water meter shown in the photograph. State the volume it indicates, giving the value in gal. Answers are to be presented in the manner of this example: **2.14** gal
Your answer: **30819.7** gal
